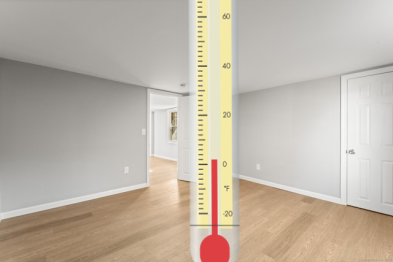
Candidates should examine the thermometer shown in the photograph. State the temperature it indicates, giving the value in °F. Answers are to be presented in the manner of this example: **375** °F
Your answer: **2** °F
